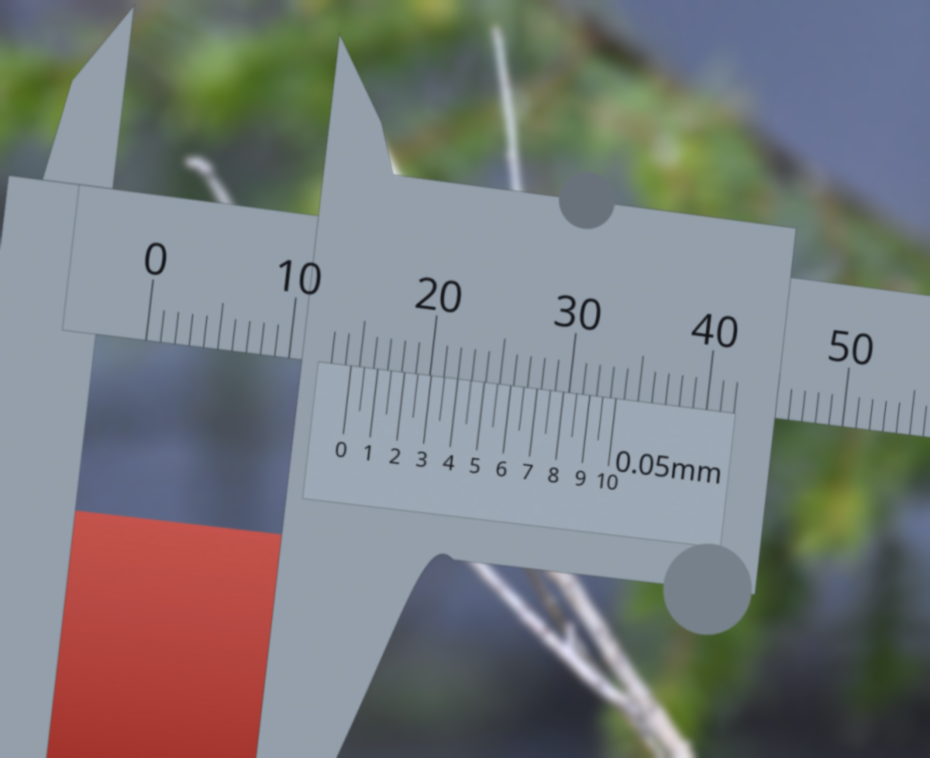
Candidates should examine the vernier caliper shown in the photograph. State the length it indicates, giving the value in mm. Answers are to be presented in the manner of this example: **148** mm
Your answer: **14.4** mm
